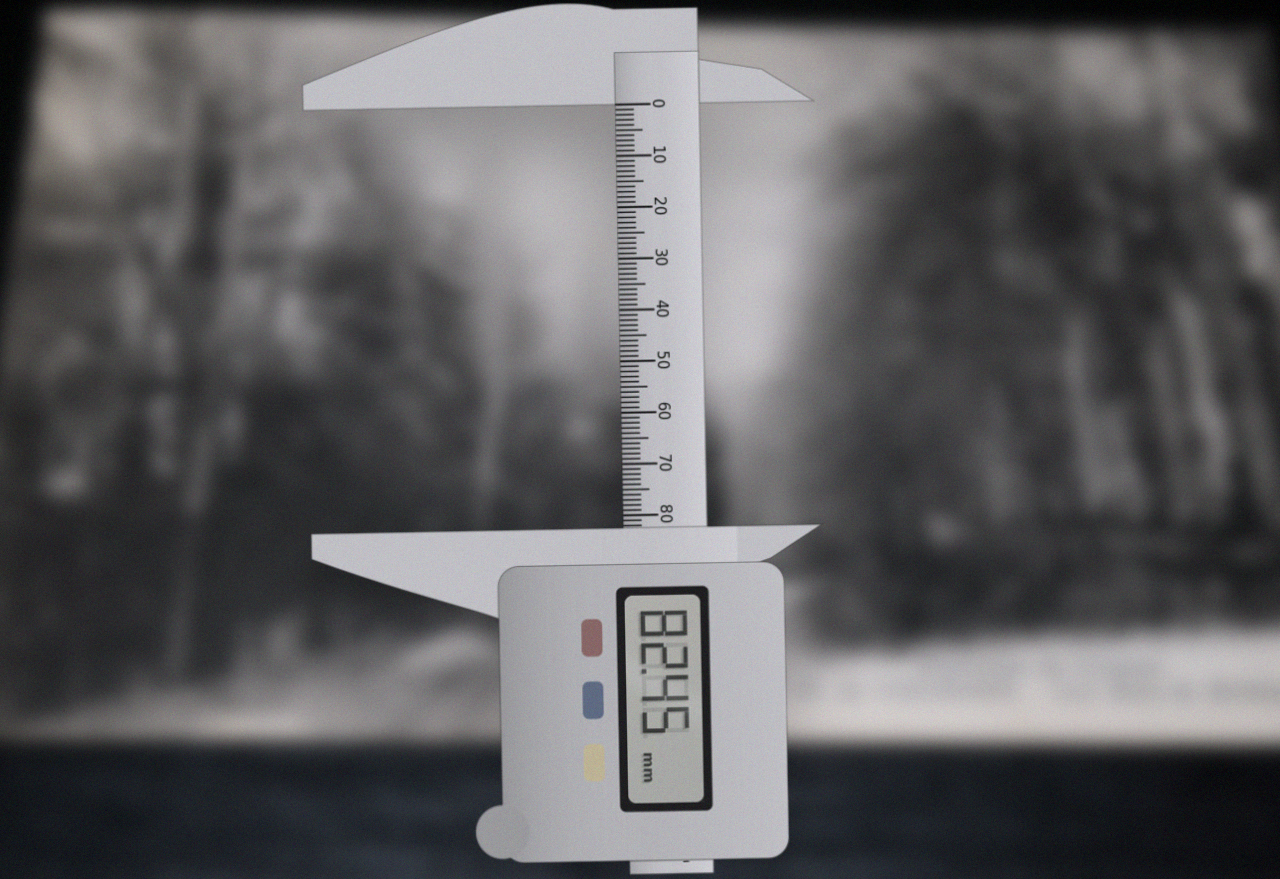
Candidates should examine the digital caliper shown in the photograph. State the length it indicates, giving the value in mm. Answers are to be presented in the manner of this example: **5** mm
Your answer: **82.45** mm
